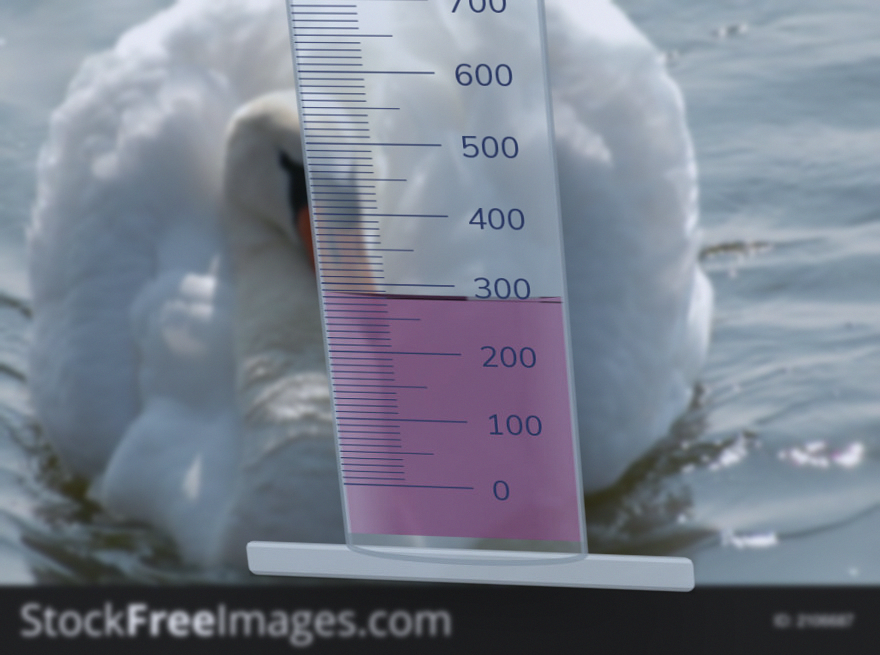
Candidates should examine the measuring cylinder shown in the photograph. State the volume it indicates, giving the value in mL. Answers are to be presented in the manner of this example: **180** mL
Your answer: **280** mL
